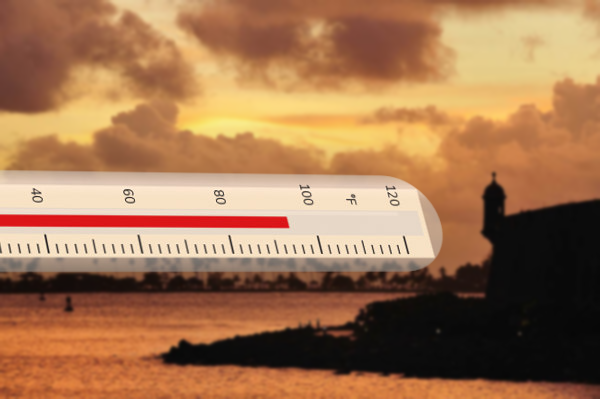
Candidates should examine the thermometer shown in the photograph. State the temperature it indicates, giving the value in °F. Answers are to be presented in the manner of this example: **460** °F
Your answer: **94** °F
